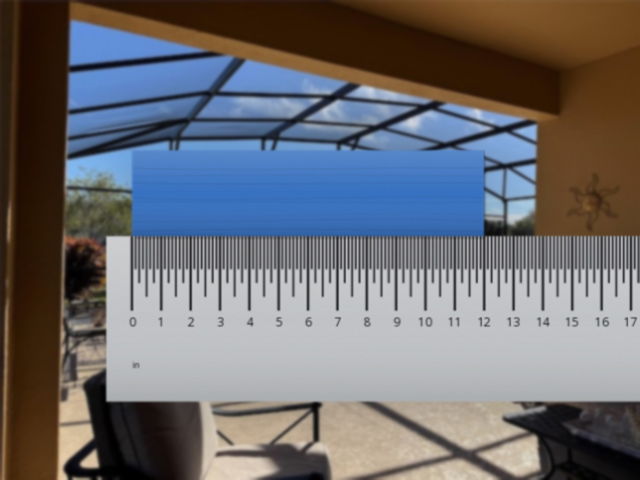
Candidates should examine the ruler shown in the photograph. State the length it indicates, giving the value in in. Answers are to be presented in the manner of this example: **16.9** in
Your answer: **12** in
